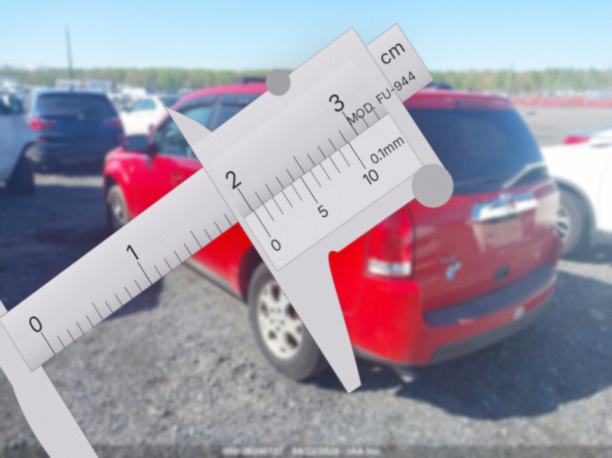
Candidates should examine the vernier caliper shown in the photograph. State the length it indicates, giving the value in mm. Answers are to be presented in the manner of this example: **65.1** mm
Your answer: **20.1** mm
